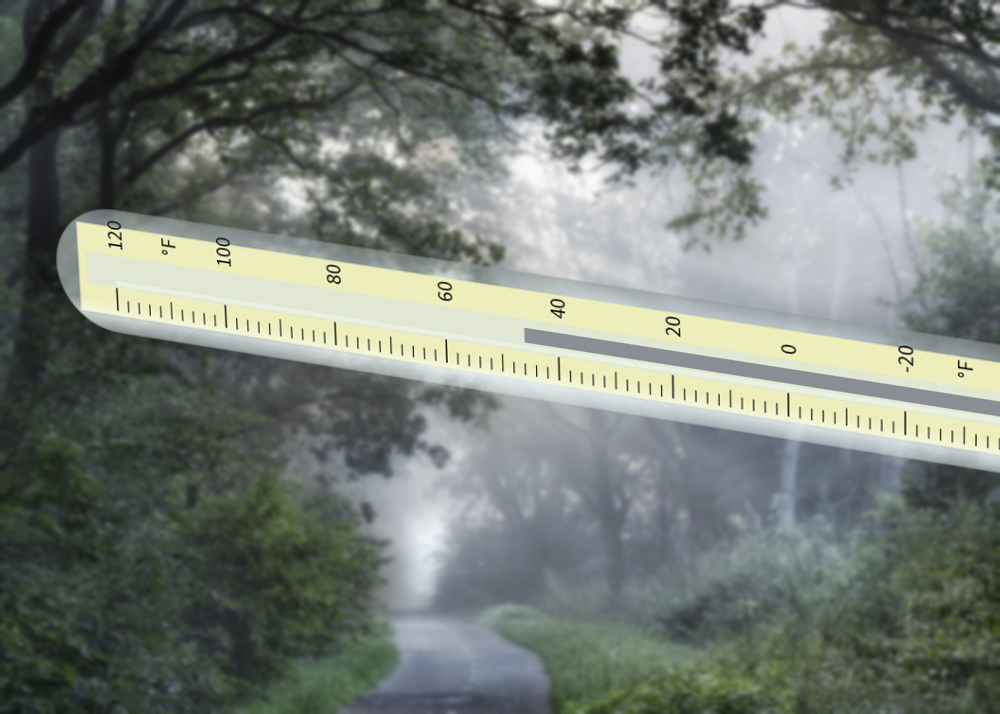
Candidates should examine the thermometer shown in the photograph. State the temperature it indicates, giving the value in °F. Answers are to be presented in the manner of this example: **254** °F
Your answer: **46** °F
